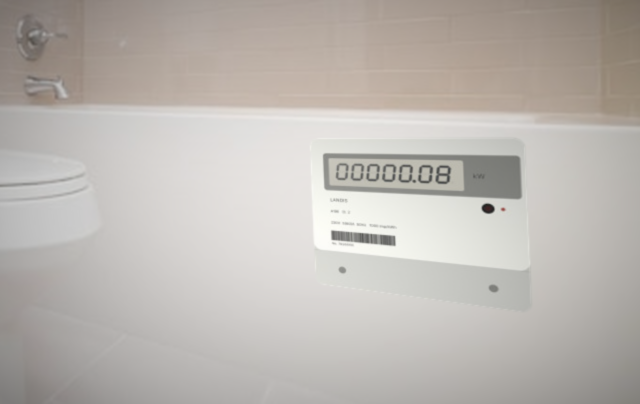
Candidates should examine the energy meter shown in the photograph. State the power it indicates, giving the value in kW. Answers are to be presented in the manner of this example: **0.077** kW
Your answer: **0.08** kW
